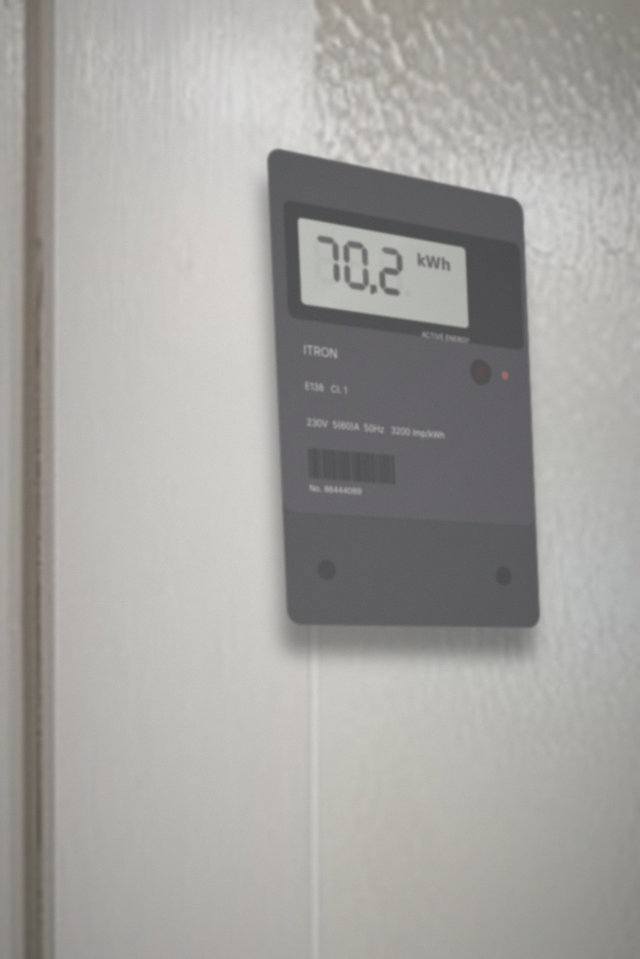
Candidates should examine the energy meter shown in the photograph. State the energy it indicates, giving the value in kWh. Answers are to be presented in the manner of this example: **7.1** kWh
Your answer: **70.2** kWh
